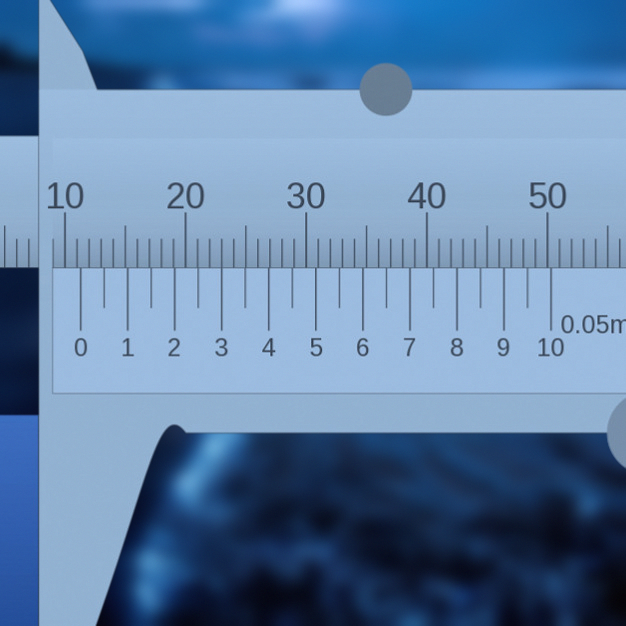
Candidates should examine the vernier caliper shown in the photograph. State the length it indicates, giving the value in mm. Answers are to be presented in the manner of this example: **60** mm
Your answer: **11.3** mm
